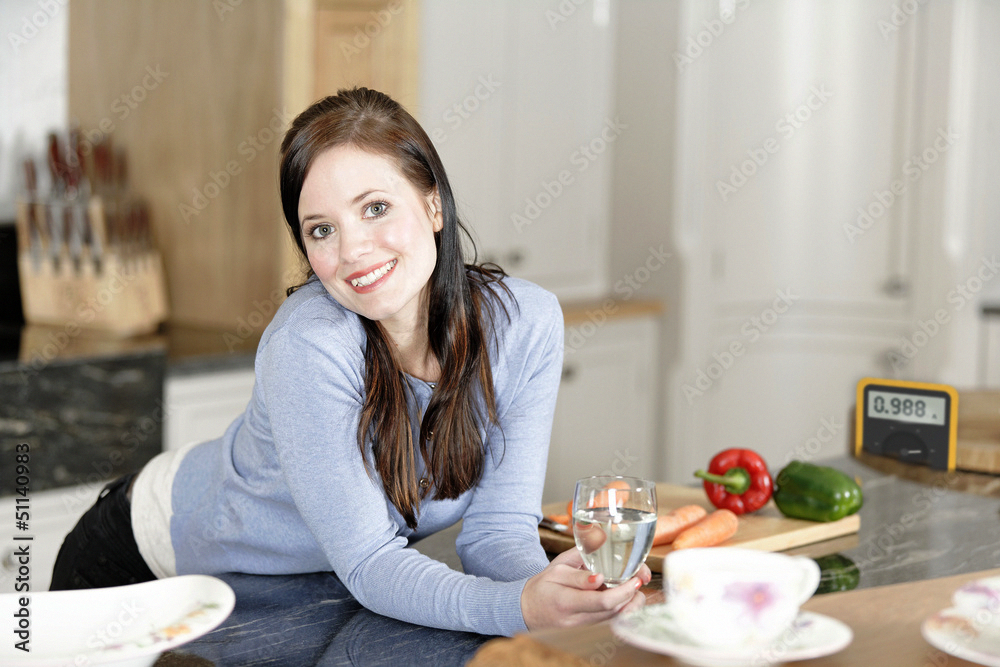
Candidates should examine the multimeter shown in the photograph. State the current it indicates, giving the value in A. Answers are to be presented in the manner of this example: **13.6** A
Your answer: **0.988** A
